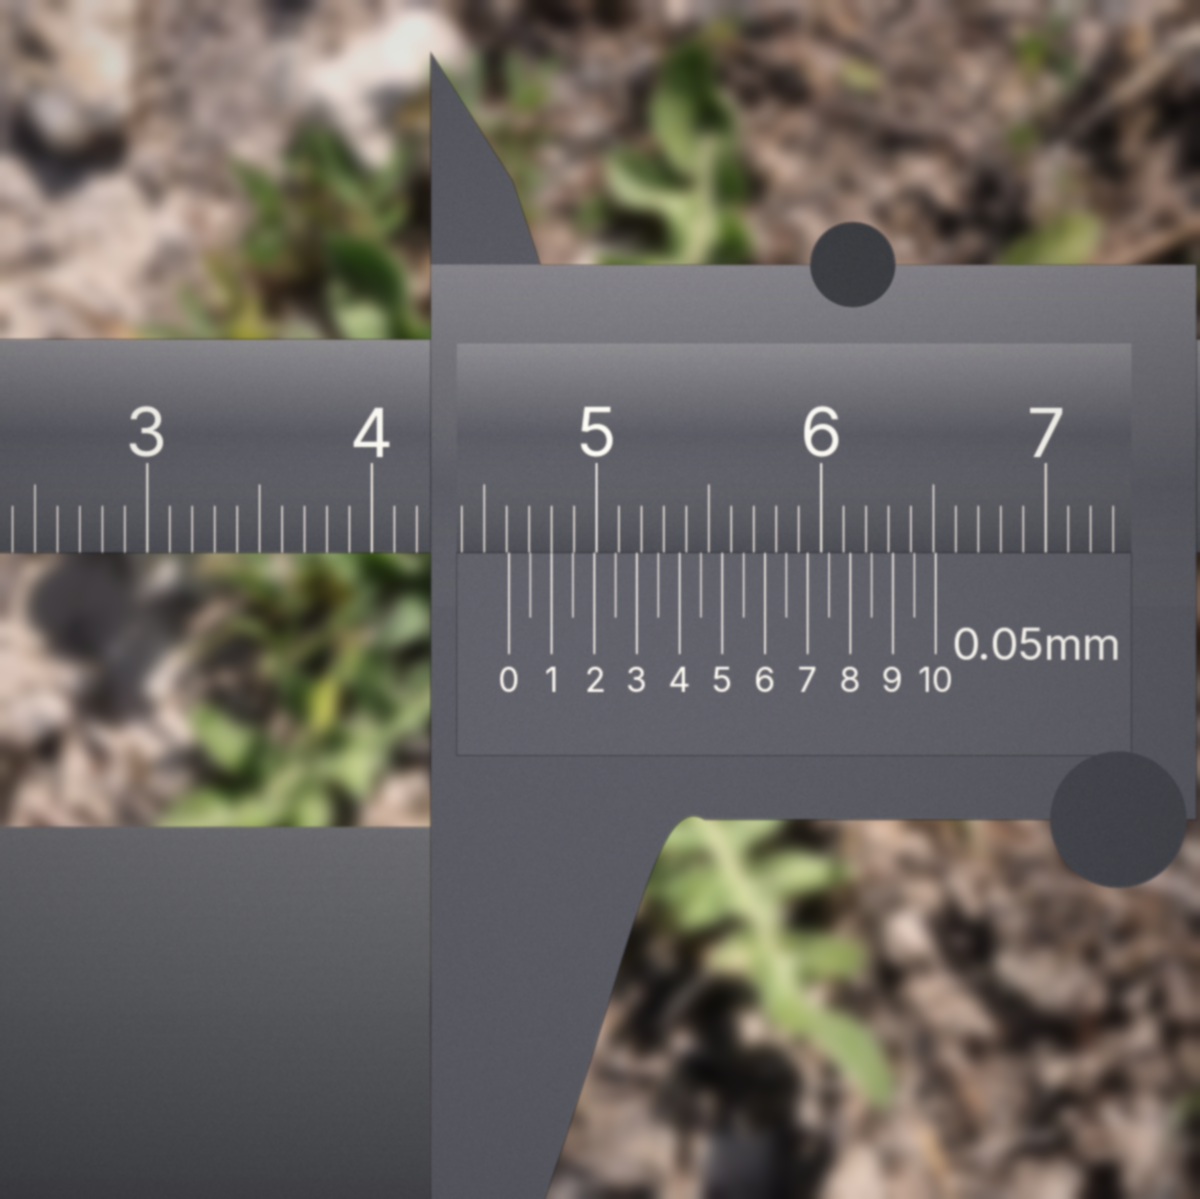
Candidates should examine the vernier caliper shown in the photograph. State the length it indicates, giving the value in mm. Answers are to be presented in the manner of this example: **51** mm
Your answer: **46.1** mm
